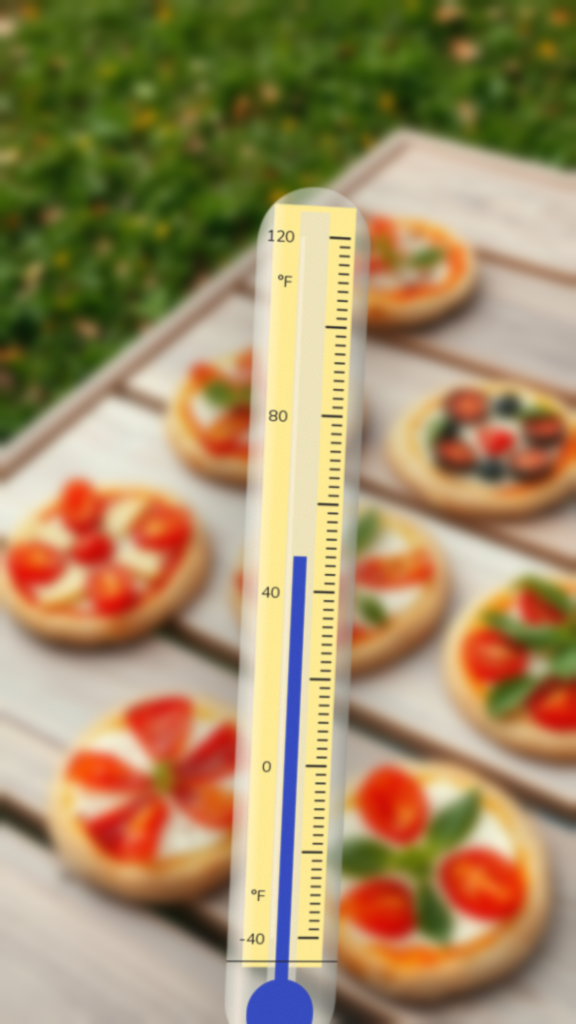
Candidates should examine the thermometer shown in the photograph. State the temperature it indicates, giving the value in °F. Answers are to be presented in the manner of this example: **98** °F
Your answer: **48** °F
